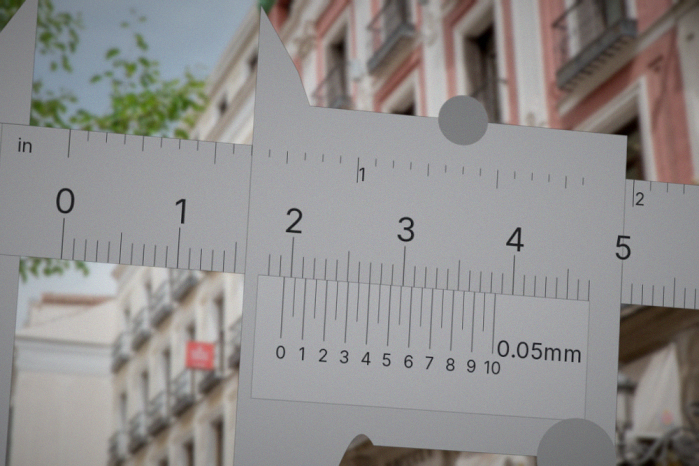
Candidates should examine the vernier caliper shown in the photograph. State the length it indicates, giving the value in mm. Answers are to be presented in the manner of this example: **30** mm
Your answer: **19.4** mm
